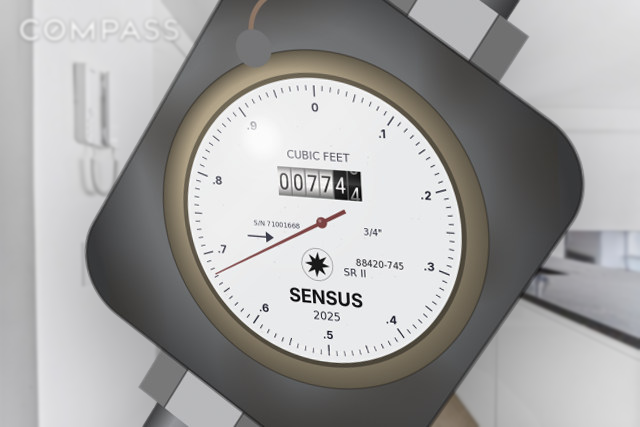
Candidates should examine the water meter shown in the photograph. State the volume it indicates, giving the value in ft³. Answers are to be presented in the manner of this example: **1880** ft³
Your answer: **7743.67** ft³
